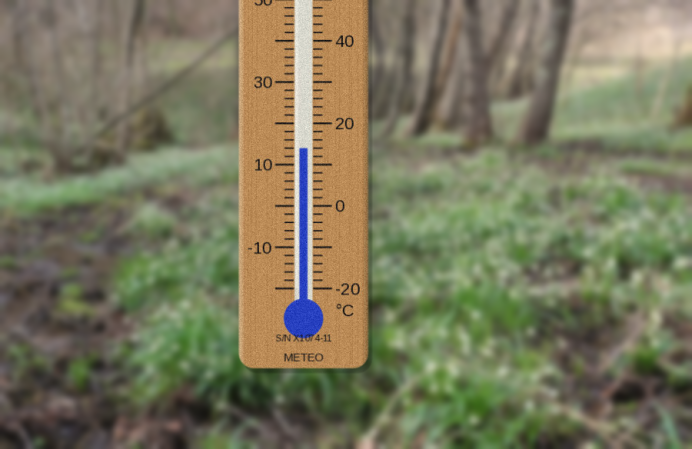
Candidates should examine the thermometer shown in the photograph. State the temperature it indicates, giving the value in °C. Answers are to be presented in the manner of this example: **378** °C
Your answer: **14** °C
